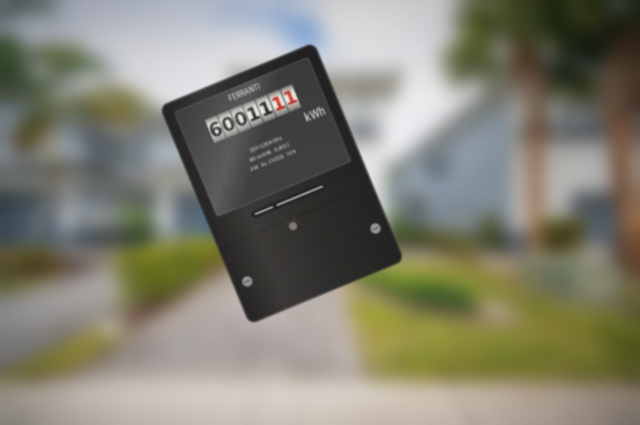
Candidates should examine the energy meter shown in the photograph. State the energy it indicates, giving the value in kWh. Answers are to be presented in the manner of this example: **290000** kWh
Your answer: **60011.11** kWh
